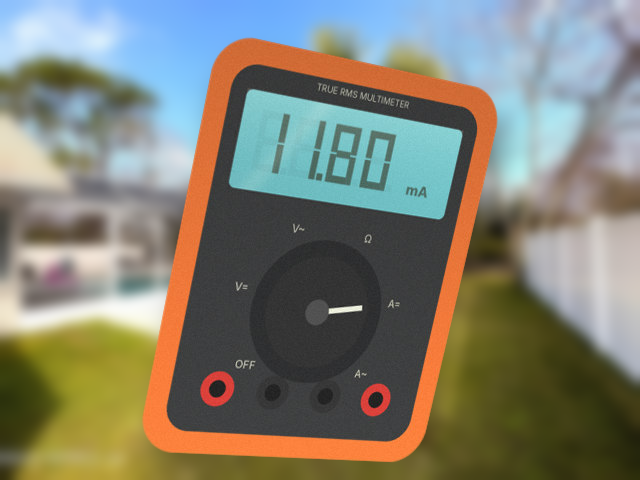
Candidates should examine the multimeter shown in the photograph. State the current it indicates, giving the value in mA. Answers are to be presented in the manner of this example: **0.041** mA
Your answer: **11.80** mA
